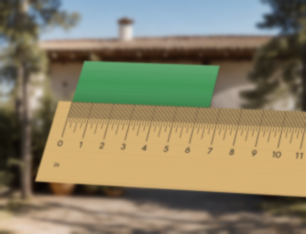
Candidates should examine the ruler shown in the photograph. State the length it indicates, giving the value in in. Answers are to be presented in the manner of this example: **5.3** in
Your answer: **6.5** in
